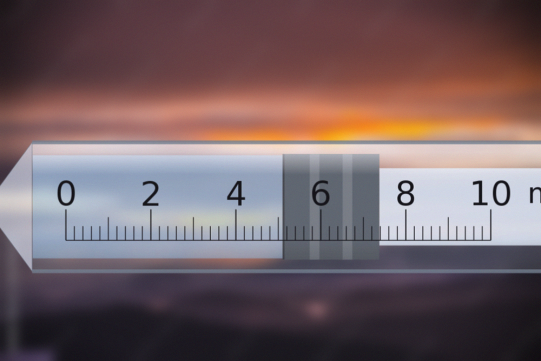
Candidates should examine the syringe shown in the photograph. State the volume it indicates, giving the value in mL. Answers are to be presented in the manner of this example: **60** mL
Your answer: **5.1** mL
